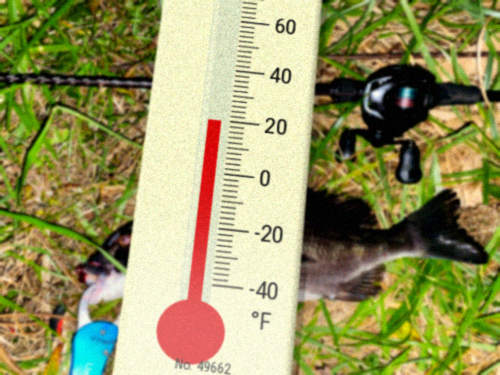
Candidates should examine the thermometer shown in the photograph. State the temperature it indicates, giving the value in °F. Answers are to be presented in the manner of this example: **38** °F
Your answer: **20** °F
